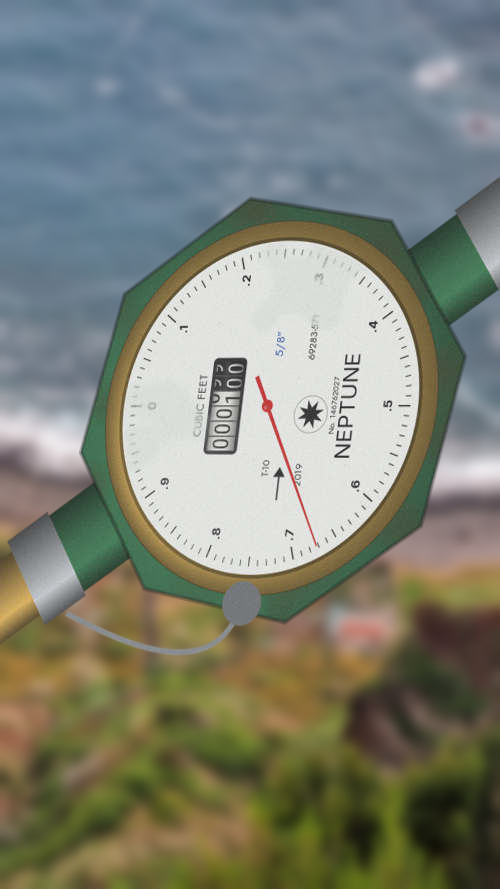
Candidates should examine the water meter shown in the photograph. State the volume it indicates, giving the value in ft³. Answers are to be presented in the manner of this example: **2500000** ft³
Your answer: **99.67** ft³
